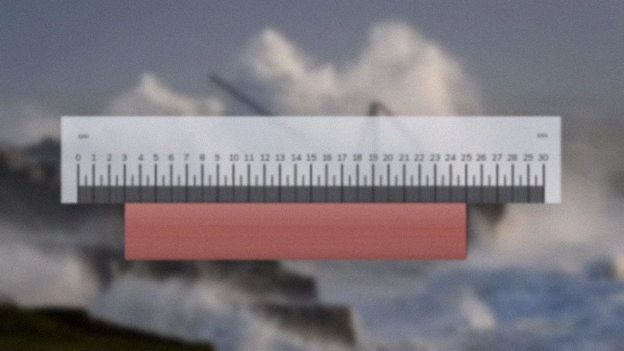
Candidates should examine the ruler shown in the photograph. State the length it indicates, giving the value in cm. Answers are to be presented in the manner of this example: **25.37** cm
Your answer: **22** cm
